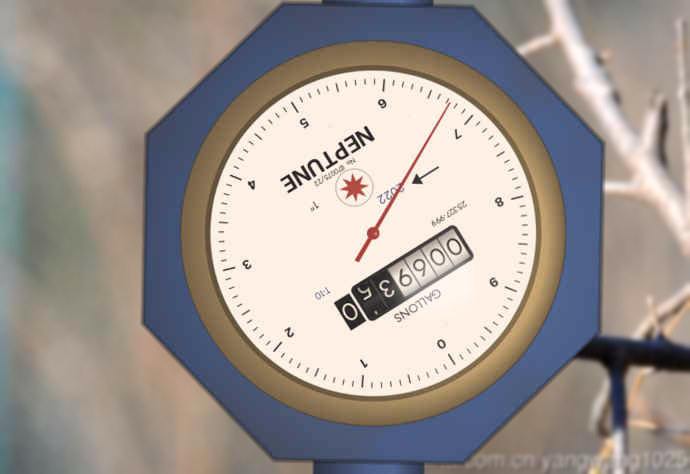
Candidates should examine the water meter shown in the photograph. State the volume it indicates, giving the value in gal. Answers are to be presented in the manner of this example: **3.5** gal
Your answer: **69346.7** gal
